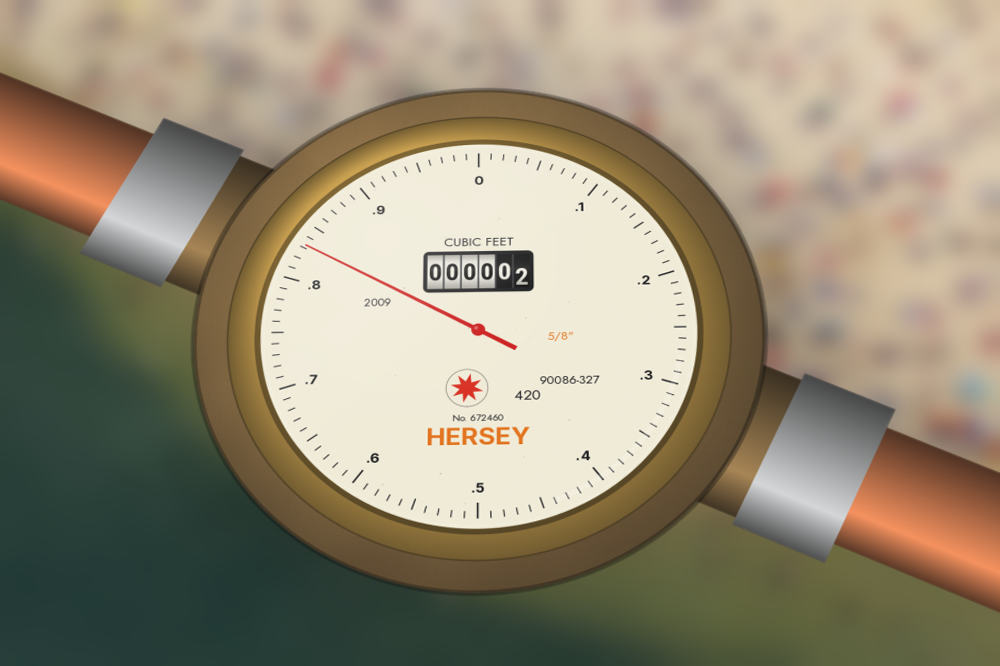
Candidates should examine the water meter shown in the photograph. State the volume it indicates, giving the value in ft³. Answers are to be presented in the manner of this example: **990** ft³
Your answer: **1.83** ft³
